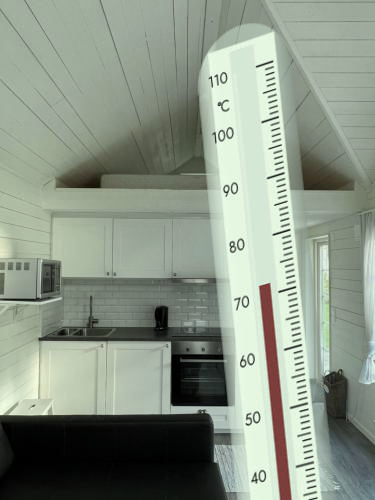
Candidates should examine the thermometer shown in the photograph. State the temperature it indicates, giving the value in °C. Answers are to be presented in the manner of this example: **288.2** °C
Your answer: **72** °C
